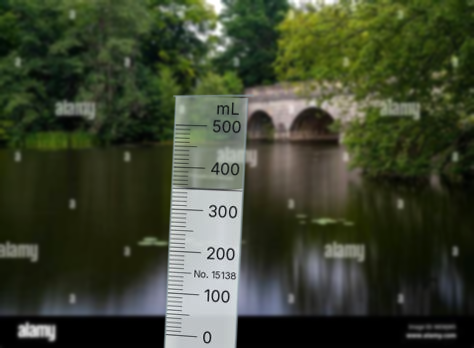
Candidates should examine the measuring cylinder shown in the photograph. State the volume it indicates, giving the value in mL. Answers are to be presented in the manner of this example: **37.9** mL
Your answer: **350** mL
